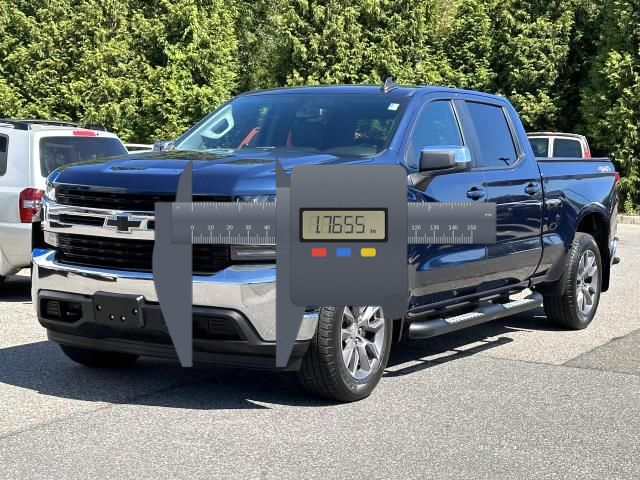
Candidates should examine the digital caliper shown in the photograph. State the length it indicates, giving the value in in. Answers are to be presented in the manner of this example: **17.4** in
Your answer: **1.7655** in
